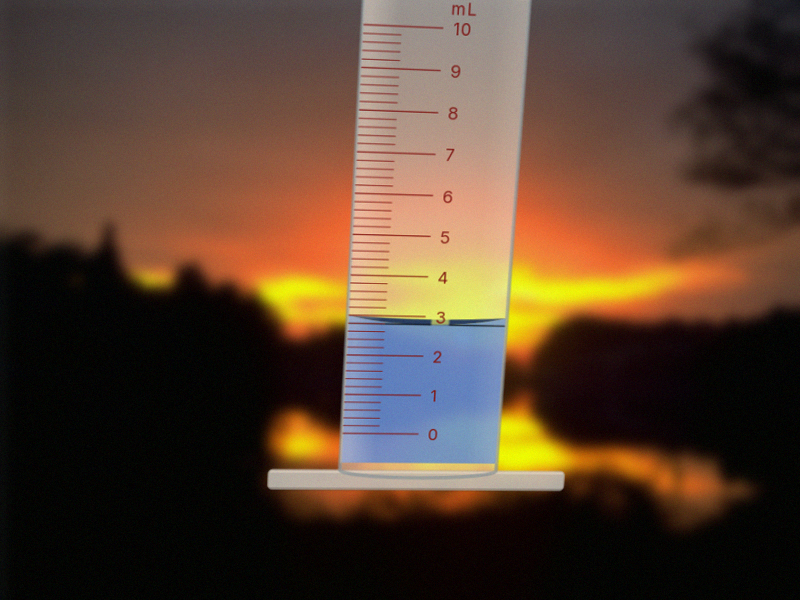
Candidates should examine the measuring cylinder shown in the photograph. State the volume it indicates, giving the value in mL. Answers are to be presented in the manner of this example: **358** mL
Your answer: **2.8** mL
